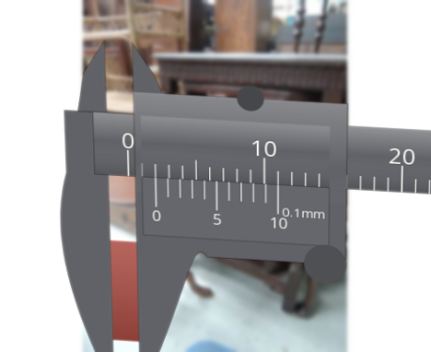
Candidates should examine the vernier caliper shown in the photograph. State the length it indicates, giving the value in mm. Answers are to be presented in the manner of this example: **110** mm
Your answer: **2.0** mm
